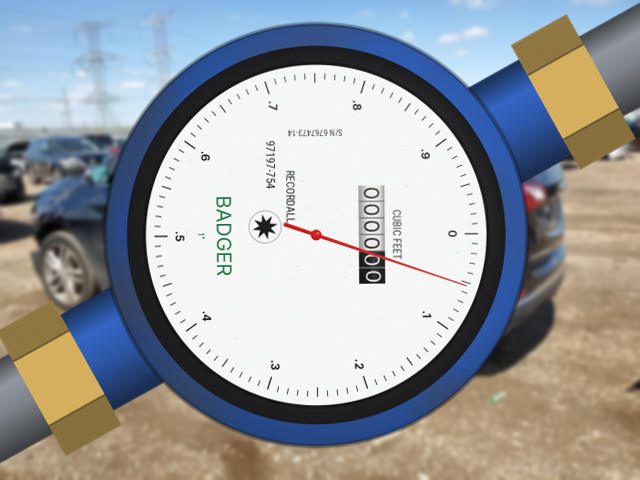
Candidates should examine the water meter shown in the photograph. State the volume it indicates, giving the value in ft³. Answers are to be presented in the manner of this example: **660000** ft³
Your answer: **0.05** ft³
